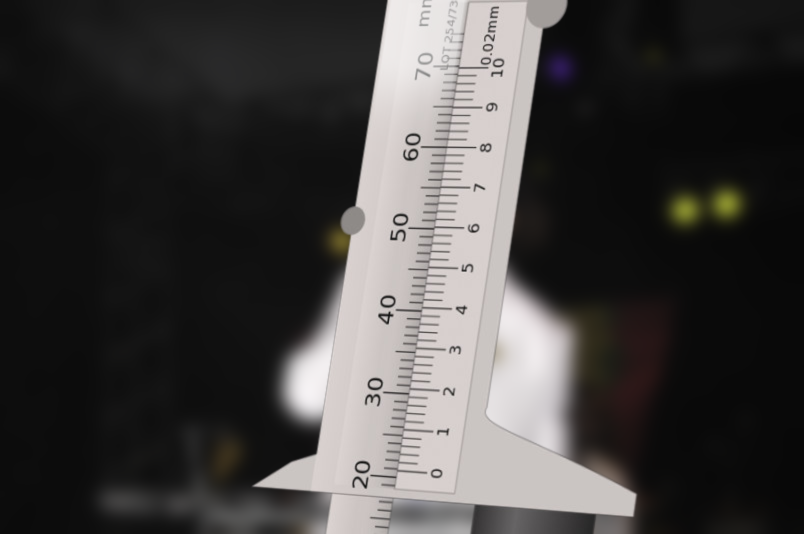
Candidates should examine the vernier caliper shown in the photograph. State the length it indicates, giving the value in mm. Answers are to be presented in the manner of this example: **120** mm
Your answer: **20.8** mm
